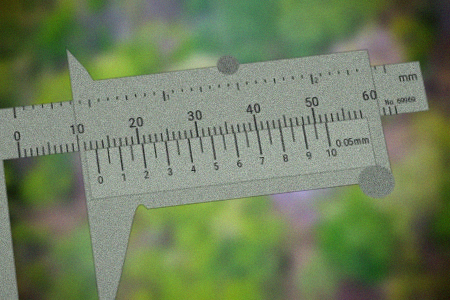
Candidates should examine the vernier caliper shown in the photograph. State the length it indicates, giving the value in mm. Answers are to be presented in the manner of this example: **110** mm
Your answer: **12.8** mm
